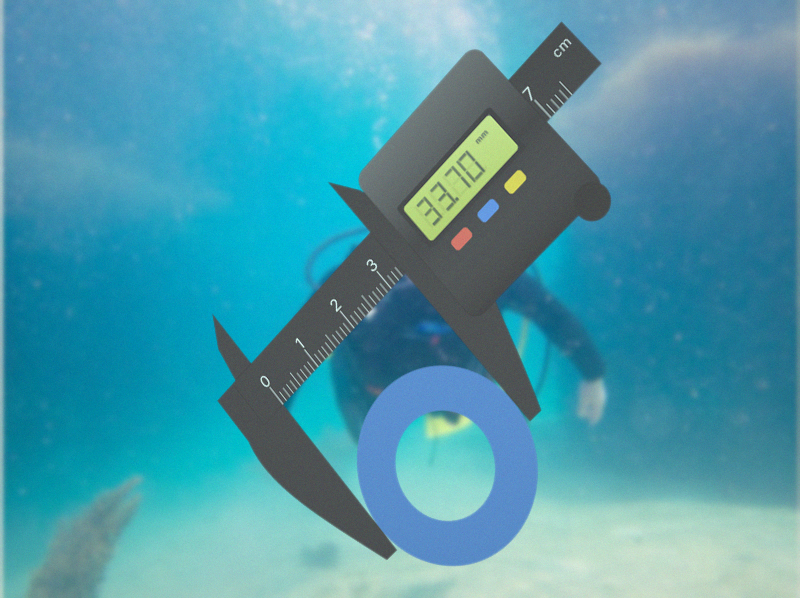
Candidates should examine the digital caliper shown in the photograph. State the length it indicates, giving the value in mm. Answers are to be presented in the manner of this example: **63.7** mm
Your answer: **33.70** mm
